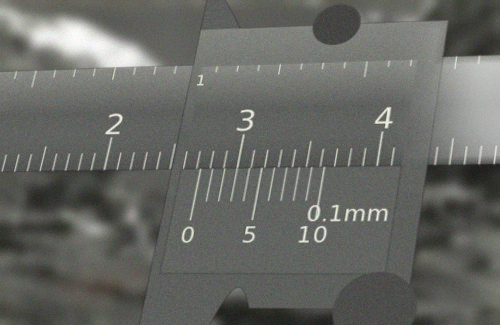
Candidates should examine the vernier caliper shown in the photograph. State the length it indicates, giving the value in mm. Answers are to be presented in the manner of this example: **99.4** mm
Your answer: **27.3** mm
